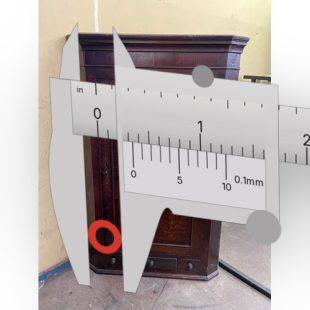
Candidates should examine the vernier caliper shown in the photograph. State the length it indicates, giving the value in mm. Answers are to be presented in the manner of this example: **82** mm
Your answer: **3.4** mm
